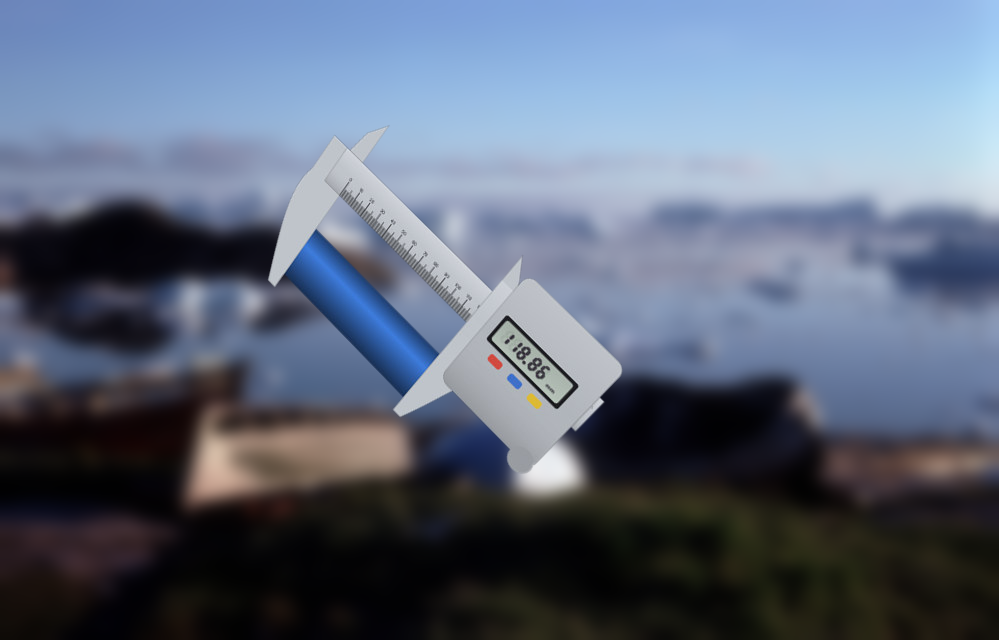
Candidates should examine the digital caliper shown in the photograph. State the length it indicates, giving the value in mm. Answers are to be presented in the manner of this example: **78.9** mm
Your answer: **118.86** mm
